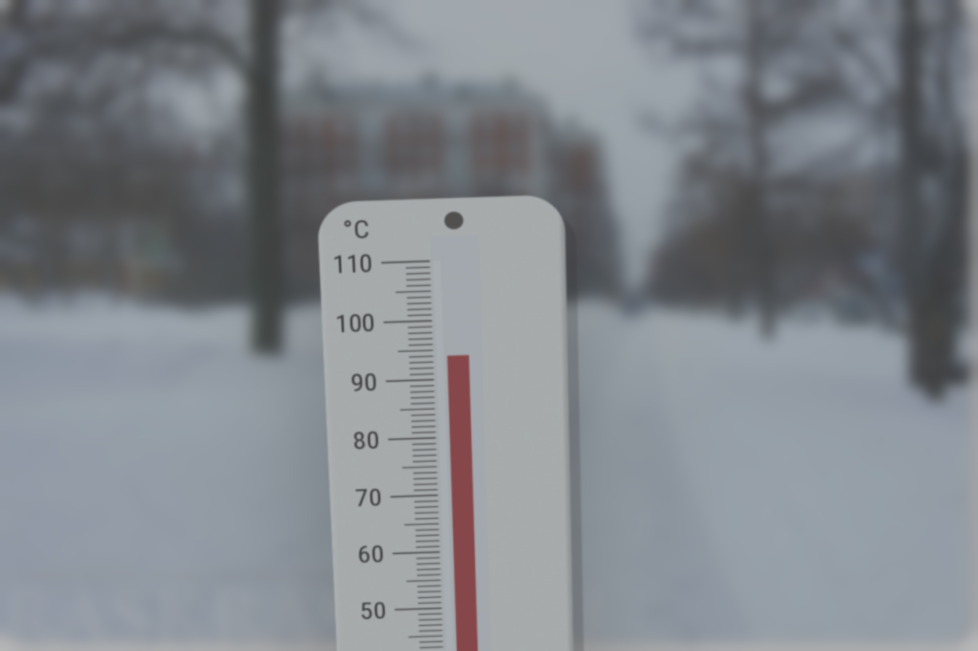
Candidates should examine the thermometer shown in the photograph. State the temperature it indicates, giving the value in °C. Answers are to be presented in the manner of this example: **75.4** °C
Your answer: **94** °C
